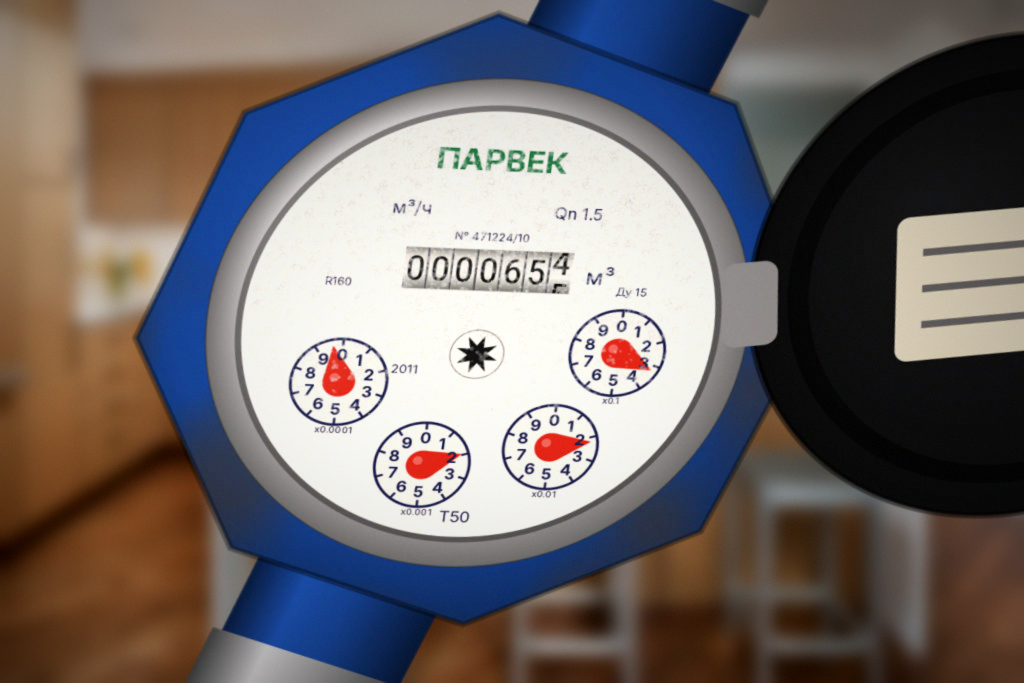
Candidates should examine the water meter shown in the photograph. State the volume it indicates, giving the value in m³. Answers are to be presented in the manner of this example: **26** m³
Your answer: **654.3219** m³
